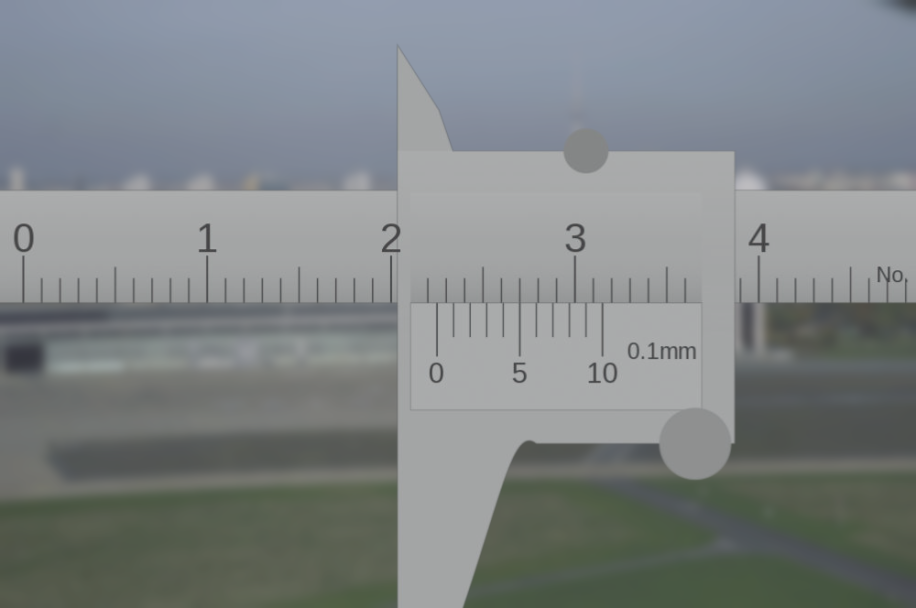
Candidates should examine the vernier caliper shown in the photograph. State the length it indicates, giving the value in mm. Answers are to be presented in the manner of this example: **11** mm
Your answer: **22.5** mm
